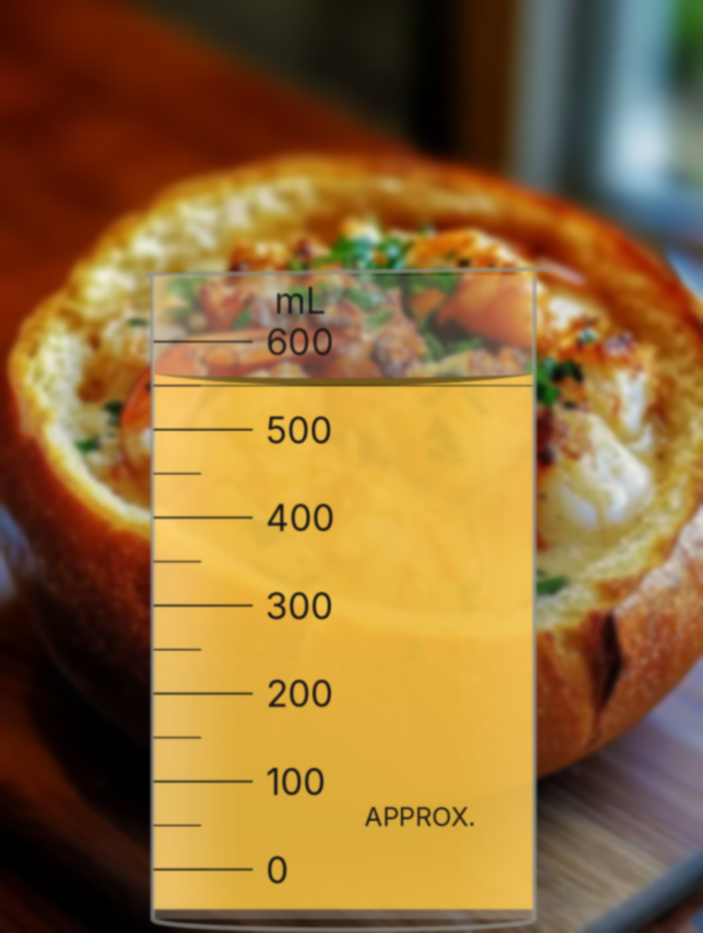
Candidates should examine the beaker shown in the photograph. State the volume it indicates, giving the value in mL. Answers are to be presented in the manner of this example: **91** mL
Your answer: **550** mL
